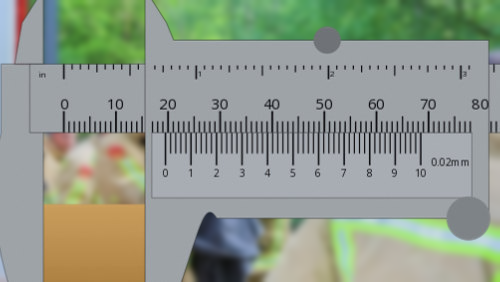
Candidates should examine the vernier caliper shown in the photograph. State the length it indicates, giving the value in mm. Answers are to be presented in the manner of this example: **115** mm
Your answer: **19.5** mm
